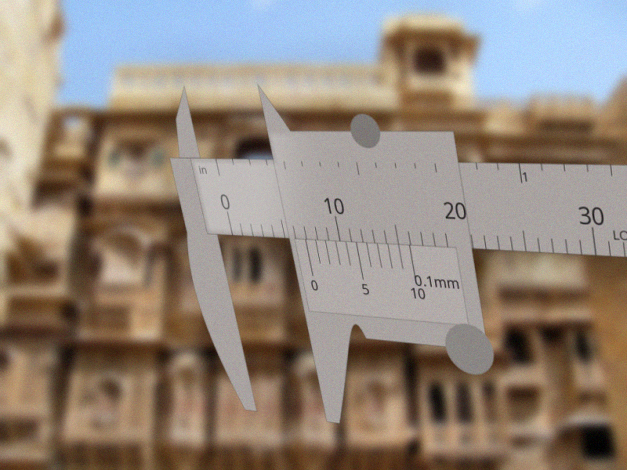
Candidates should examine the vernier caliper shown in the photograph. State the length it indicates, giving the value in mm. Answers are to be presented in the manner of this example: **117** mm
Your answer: **6.9** mm
